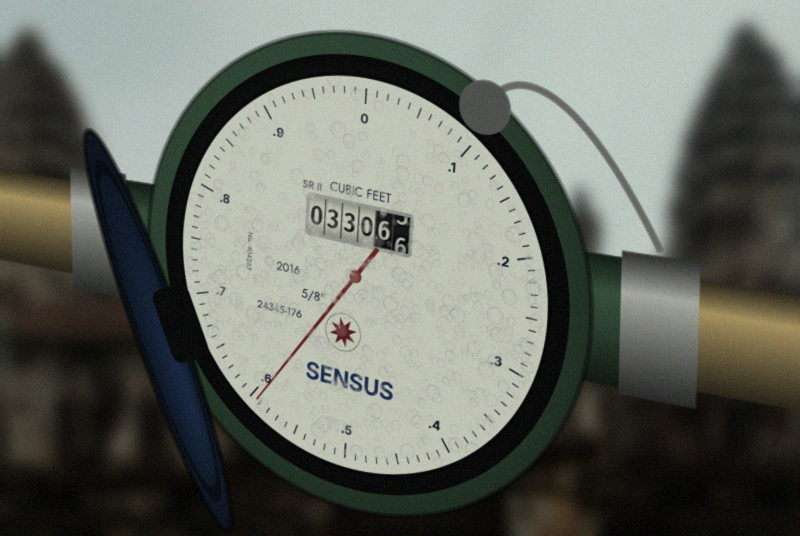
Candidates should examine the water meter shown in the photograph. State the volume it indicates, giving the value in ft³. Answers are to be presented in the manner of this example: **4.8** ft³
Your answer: **33065.59** ft³
